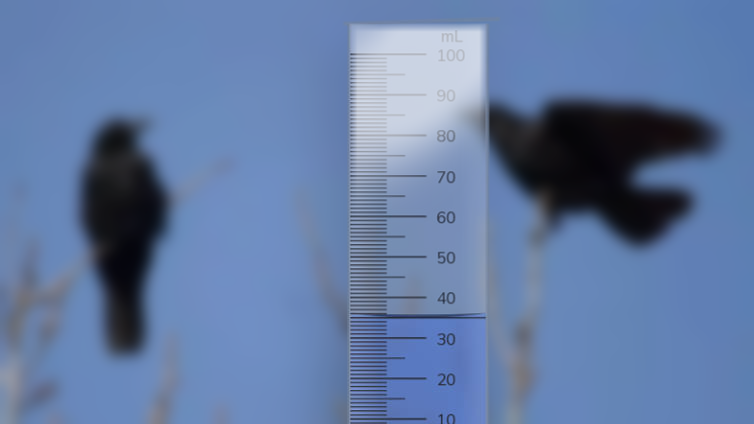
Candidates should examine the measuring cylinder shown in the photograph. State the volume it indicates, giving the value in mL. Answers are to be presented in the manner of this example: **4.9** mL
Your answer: **35** mL
